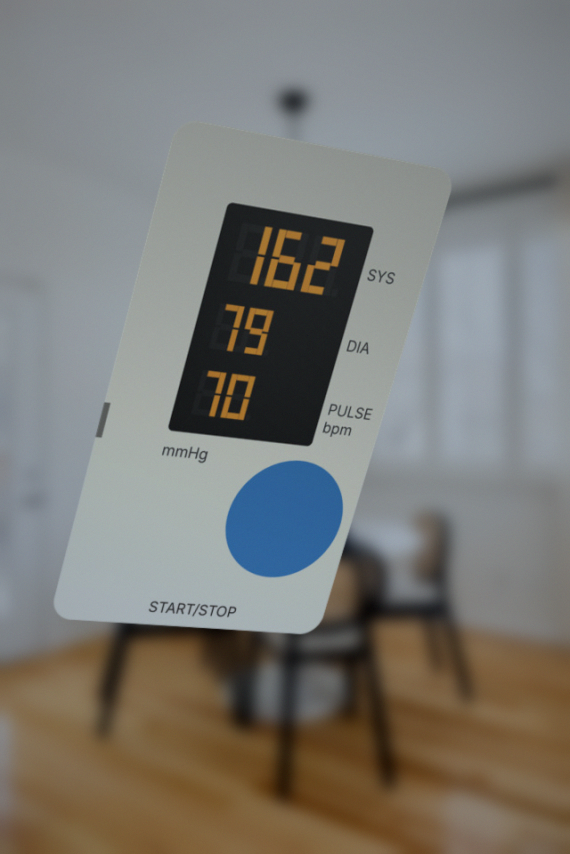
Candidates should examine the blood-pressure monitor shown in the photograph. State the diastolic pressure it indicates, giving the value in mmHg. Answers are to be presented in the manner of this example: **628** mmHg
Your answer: **79** mmHg
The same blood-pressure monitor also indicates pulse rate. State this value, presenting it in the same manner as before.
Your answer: **70** bpm
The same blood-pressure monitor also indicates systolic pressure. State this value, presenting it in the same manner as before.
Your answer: **162** mmHg
